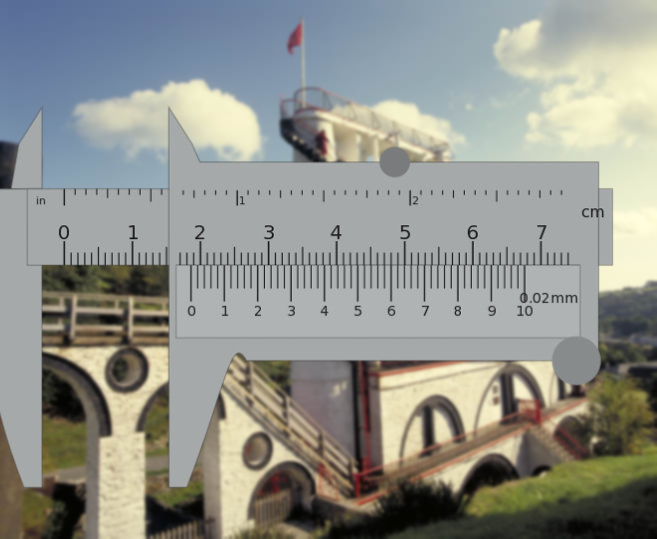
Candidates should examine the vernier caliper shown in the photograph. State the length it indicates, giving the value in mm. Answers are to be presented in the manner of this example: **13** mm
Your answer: **18.6** mm
